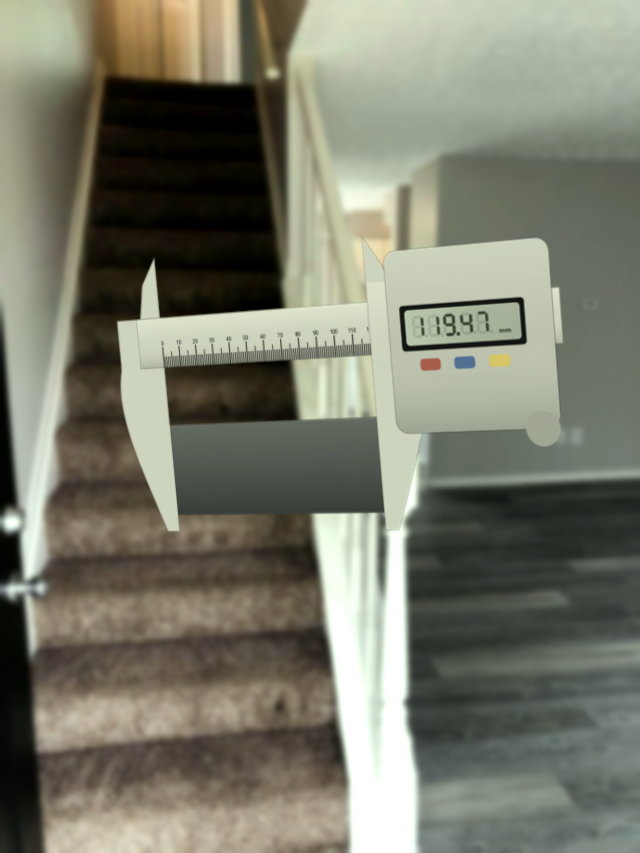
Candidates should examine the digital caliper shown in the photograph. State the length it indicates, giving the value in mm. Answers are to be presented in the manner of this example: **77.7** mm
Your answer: **119.47** mm
